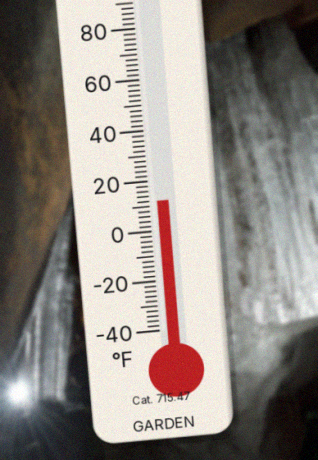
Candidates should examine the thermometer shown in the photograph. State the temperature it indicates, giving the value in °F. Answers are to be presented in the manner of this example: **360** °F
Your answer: **12** °F
